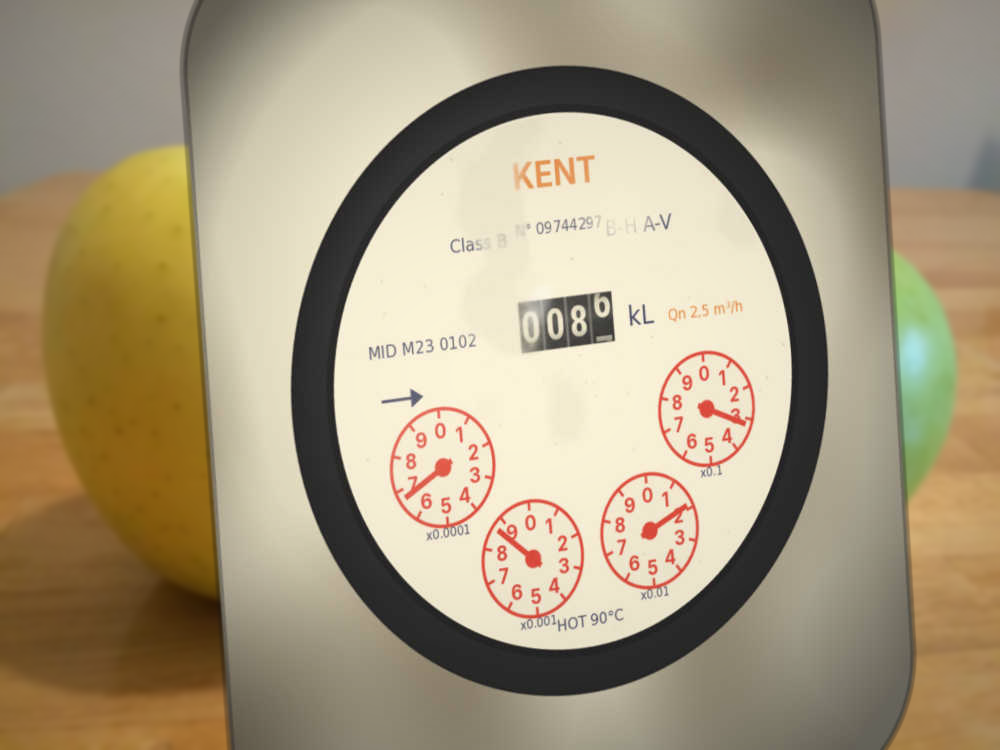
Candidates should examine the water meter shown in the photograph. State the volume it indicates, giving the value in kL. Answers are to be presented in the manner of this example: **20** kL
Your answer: **86.3186** kL
